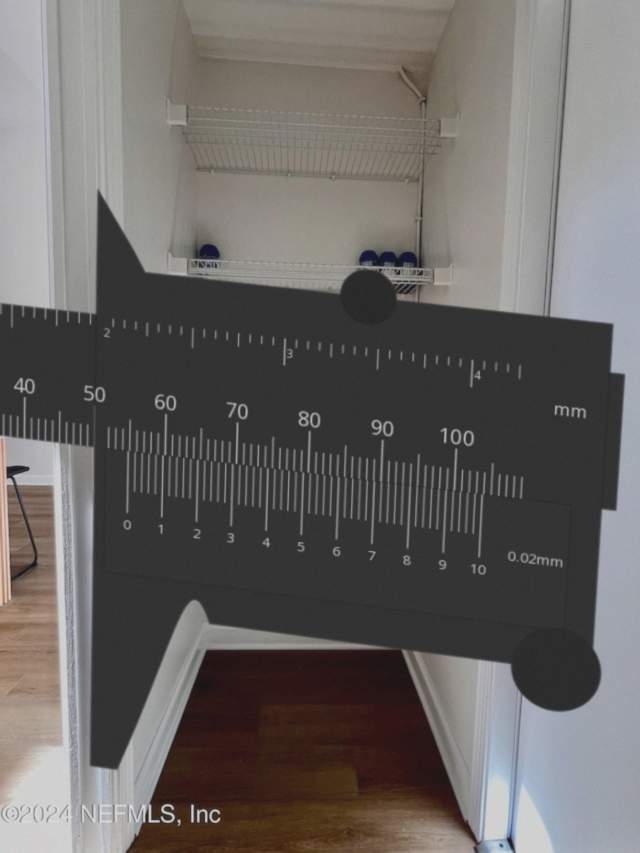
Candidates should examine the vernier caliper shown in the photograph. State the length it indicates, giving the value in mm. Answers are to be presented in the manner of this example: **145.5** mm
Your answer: **54.8** mm
